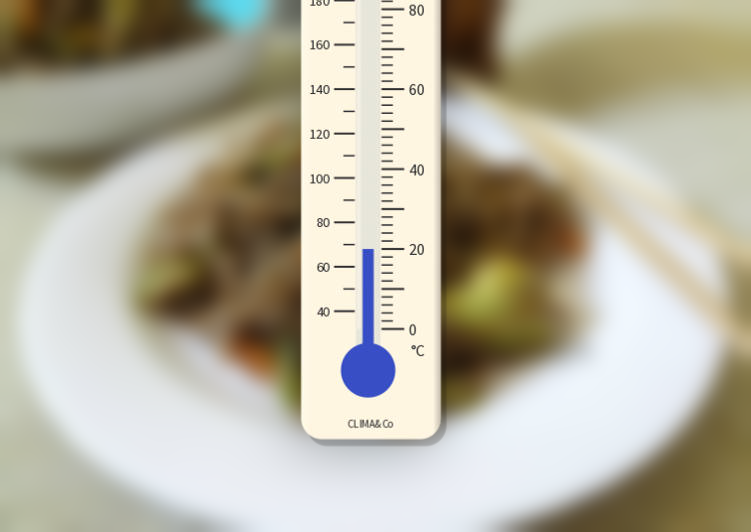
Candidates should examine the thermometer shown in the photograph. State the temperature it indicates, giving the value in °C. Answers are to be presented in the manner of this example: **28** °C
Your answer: **20** °C
